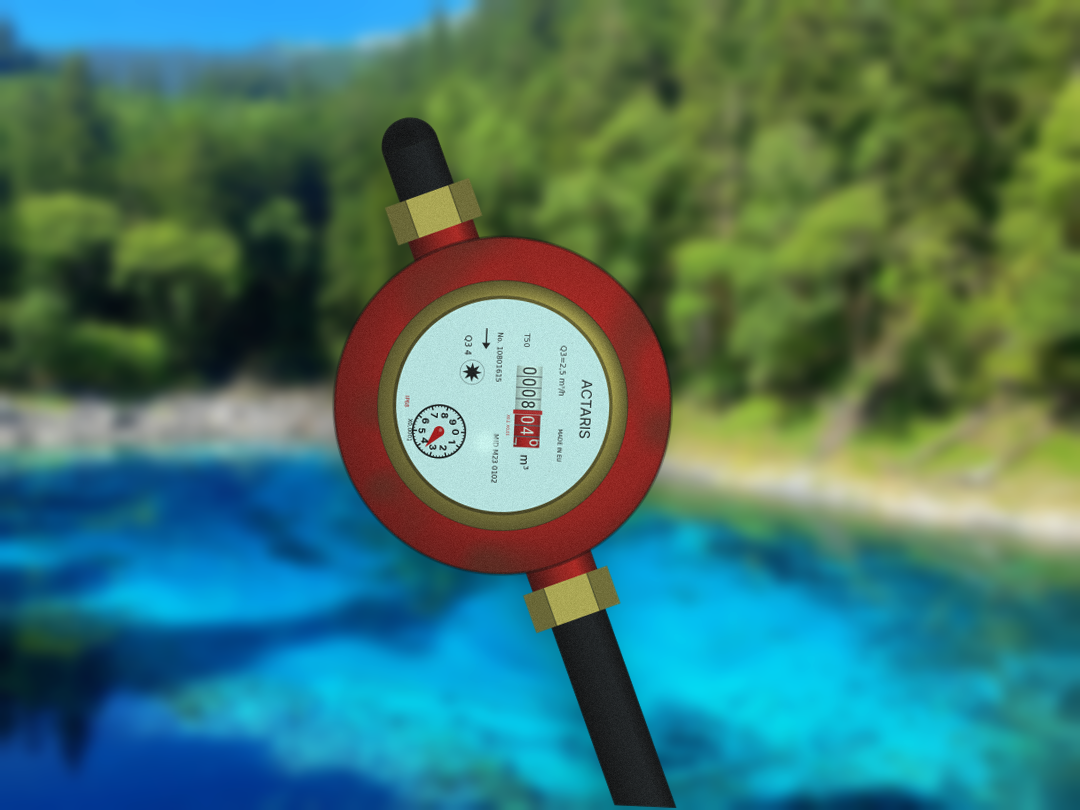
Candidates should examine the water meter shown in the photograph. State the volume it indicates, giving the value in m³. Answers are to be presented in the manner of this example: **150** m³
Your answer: **8.0463** m³
